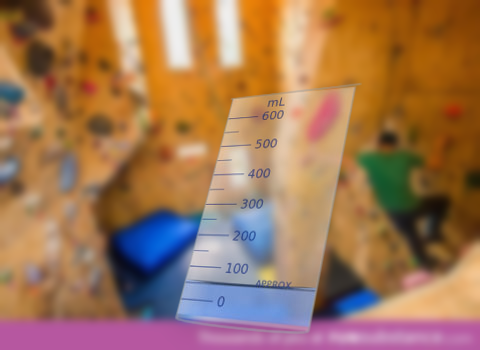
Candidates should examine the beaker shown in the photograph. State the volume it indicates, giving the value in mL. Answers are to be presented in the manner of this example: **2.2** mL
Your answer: **50** mL
